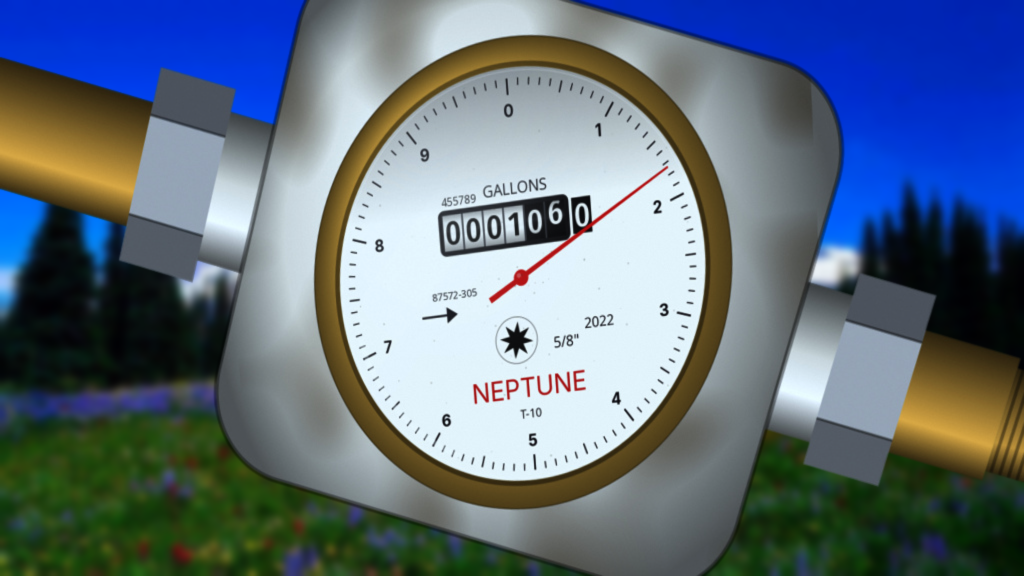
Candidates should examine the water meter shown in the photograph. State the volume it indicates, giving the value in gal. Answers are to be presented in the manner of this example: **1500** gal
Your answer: **1061.7** gal
